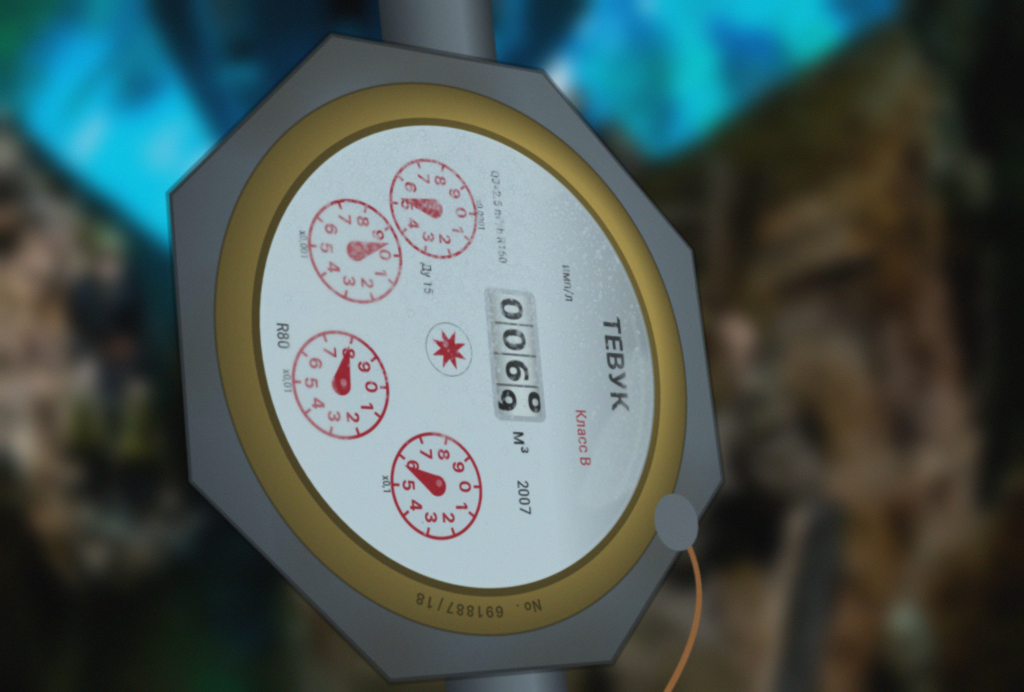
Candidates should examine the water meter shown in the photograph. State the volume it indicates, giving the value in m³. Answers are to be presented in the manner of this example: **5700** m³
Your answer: **68.5795** m³
